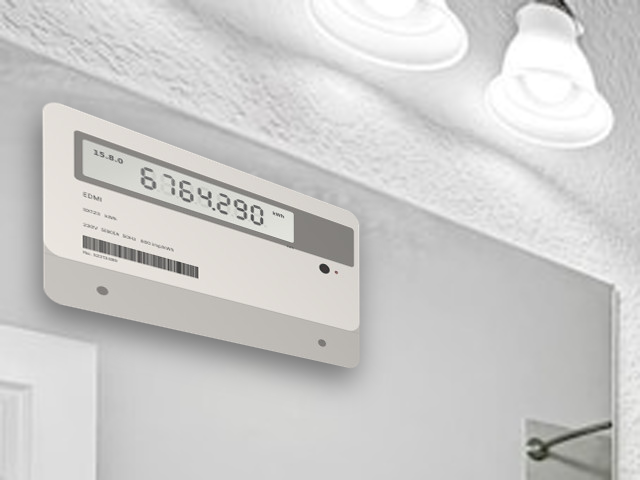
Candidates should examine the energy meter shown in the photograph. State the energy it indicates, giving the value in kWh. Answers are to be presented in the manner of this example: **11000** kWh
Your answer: **6764.290** kWh
